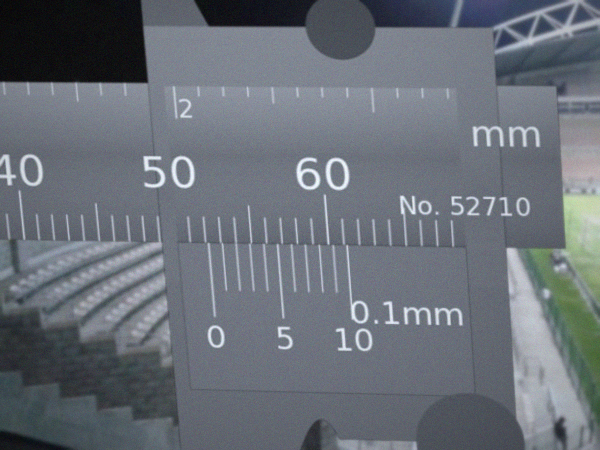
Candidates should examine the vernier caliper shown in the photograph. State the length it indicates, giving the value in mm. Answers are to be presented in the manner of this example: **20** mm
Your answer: **52.2** mm
